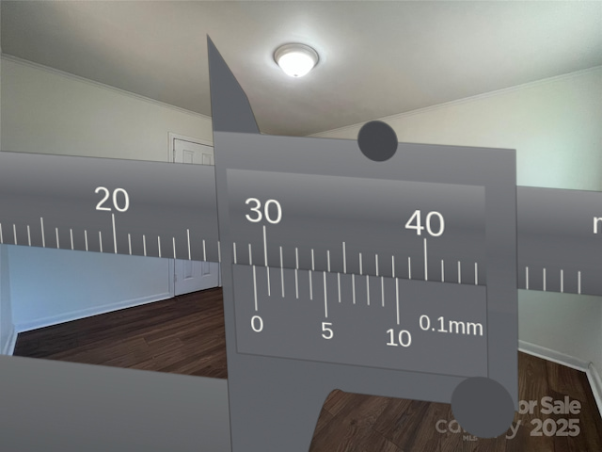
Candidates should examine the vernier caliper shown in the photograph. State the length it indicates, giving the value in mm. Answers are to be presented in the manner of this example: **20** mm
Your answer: **29.2** mm
